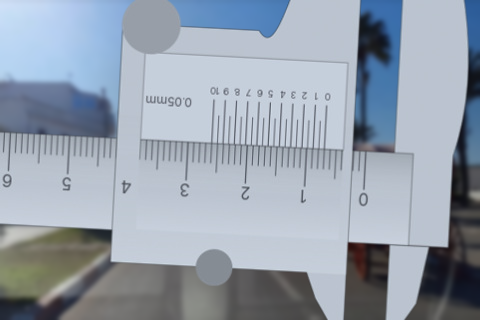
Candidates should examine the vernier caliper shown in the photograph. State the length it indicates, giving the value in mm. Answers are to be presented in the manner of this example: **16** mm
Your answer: **7.0** mm
